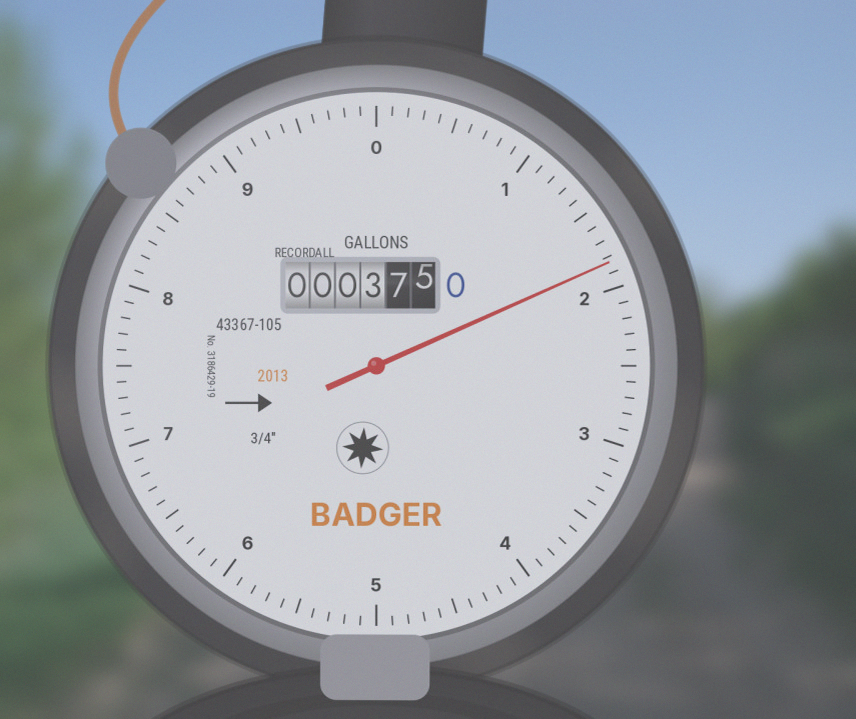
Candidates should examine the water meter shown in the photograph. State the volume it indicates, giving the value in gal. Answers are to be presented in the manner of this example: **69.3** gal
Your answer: **3751.8** gal
